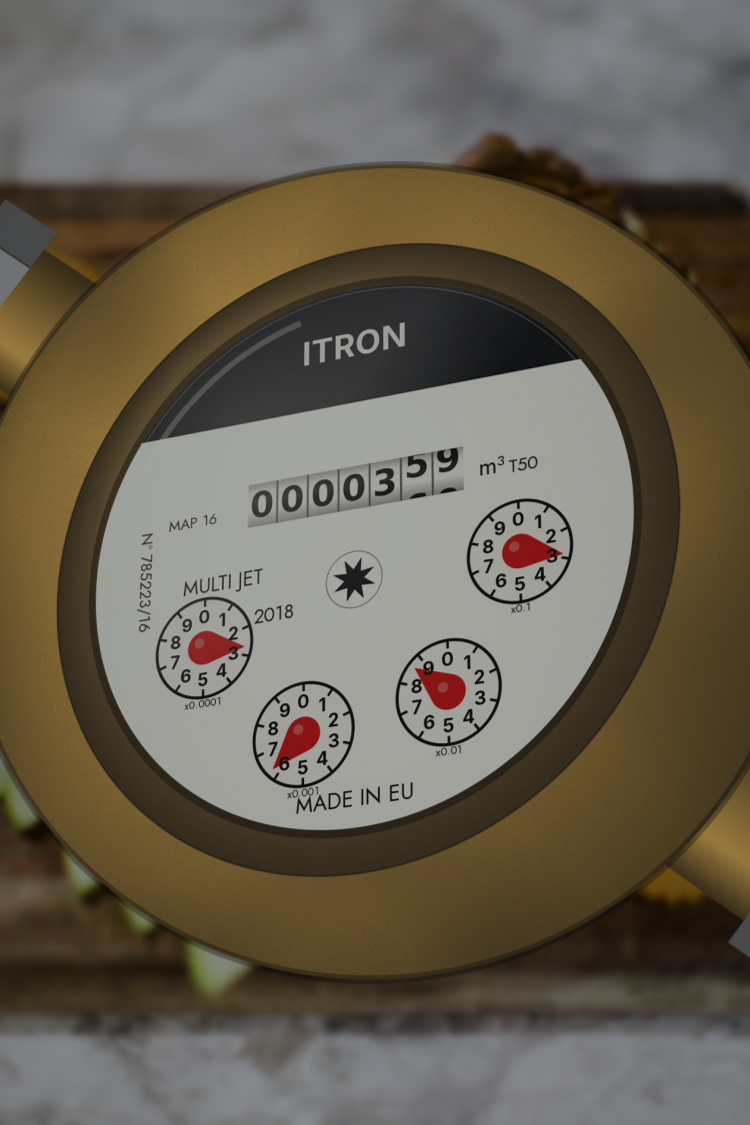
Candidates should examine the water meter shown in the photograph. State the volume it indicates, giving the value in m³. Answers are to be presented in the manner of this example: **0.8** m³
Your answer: **359.2862** m³
